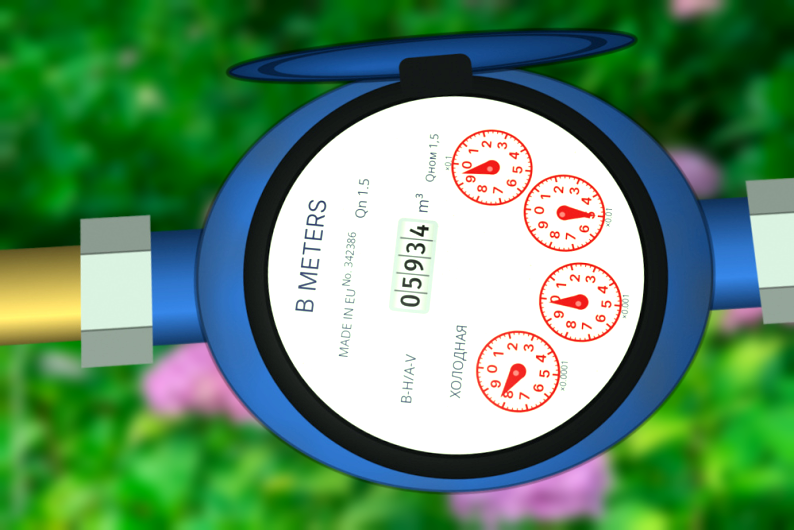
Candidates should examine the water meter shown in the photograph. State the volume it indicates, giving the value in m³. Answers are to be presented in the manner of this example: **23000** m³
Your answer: **5933.9498** m³
